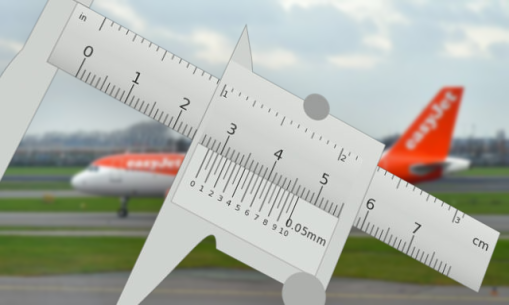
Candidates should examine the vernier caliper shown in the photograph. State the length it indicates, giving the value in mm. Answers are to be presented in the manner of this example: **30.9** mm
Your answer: **27.6** mm
